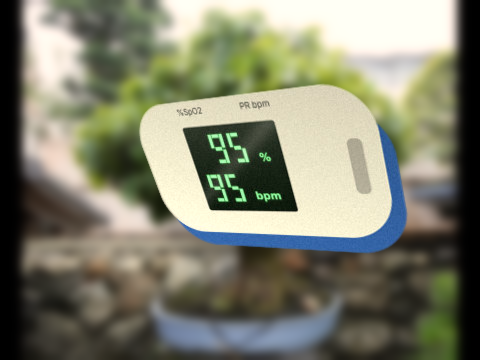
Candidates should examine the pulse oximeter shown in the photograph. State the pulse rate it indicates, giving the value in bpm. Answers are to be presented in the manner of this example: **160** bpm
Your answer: **95** bpm
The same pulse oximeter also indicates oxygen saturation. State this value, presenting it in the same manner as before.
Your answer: **95** %
